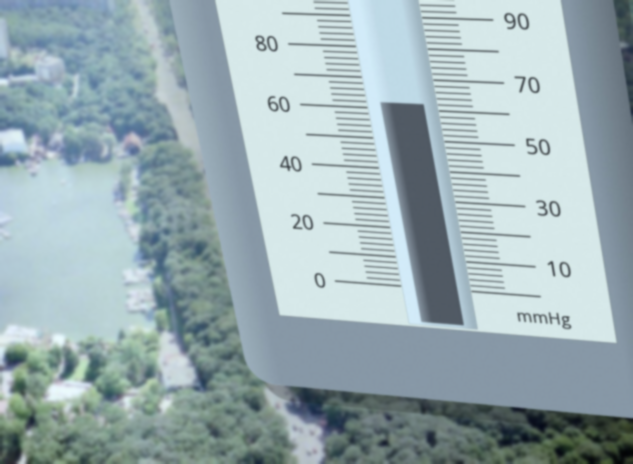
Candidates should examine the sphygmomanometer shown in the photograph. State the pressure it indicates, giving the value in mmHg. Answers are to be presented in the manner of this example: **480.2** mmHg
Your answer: **62** mmHg
